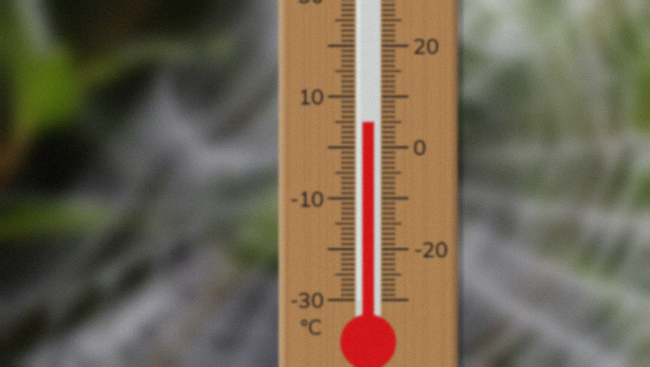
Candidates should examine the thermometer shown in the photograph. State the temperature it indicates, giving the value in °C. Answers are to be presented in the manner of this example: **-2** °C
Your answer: **5** °C
